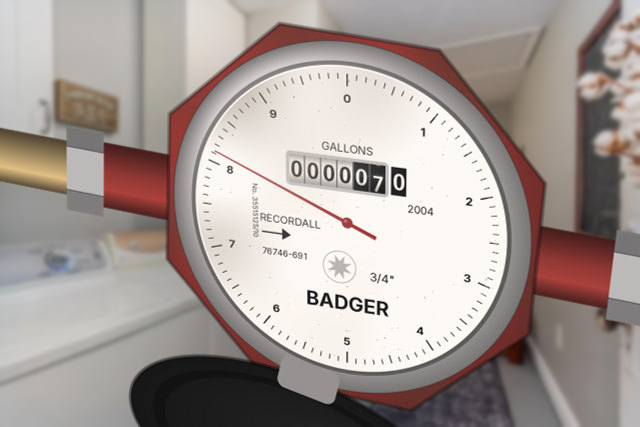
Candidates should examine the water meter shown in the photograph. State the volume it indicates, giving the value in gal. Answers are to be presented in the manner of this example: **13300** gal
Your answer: **68.1** gal
